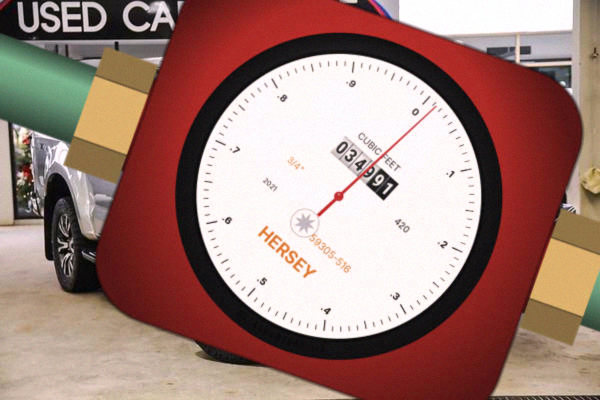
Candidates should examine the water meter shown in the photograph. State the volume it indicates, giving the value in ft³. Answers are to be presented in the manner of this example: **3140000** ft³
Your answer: **34991.01** ft³
